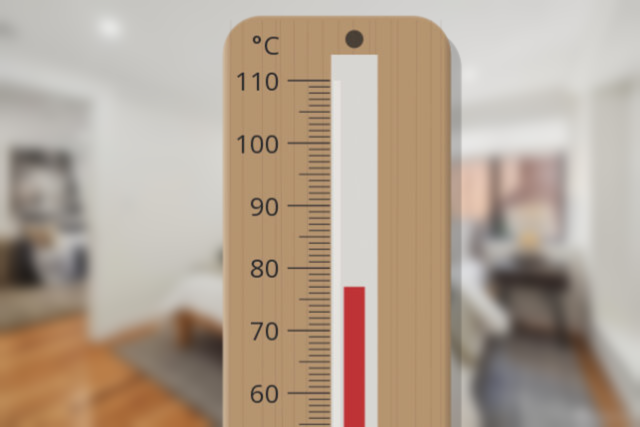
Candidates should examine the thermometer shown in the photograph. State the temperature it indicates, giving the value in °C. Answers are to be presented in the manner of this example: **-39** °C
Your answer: **77** °C
